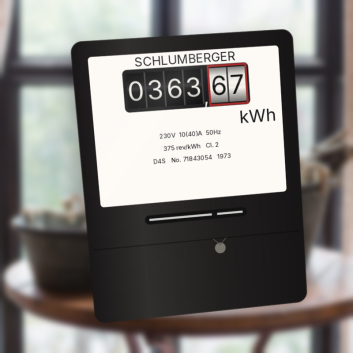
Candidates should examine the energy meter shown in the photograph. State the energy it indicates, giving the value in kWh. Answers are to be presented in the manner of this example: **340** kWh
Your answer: **363.67** kWh
